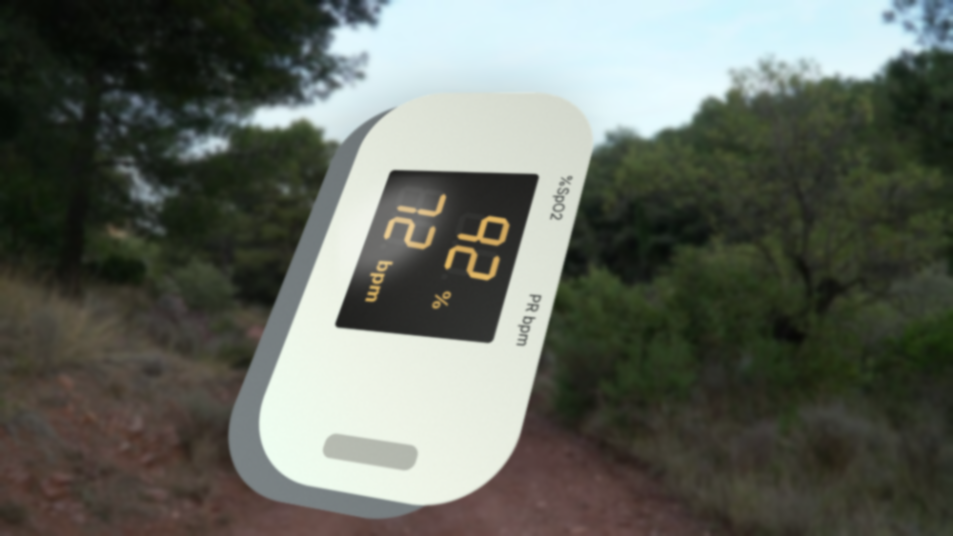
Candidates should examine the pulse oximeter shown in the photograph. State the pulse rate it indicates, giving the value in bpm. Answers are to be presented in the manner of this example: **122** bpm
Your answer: **72** bpm
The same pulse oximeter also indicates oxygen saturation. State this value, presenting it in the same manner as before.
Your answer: **92** %
